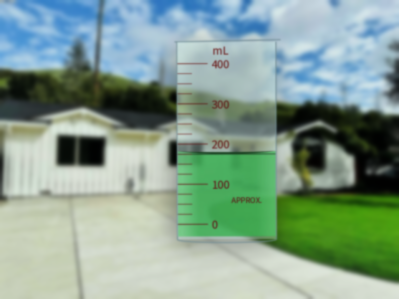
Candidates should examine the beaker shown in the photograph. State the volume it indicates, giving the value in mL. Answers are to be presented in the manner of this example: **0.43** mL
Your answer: **175** mL
